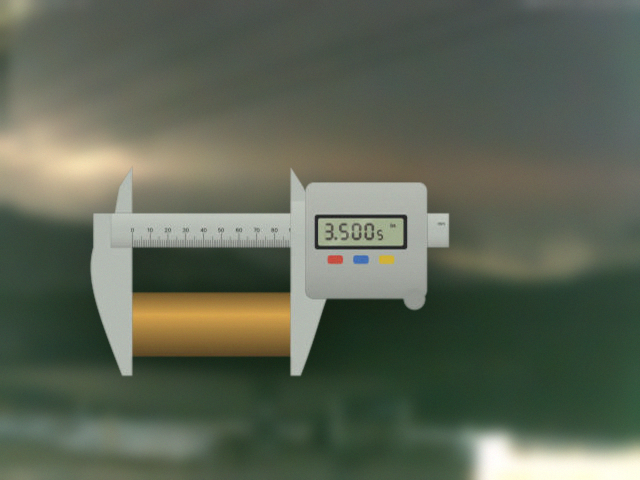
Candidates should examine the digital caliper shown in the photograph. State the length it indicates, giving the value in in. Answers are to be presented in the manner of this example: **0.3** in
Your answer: **3.5005** in
